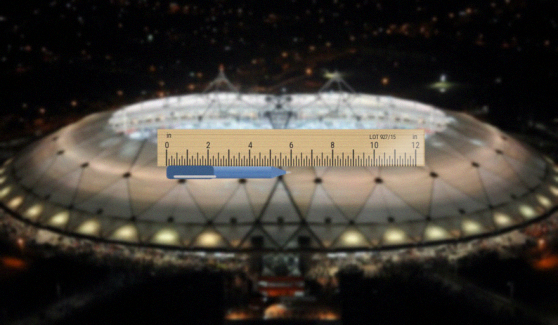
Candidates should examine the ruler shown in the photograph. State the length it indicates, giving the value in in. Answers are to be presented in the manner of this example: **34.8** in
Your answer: **6** in
